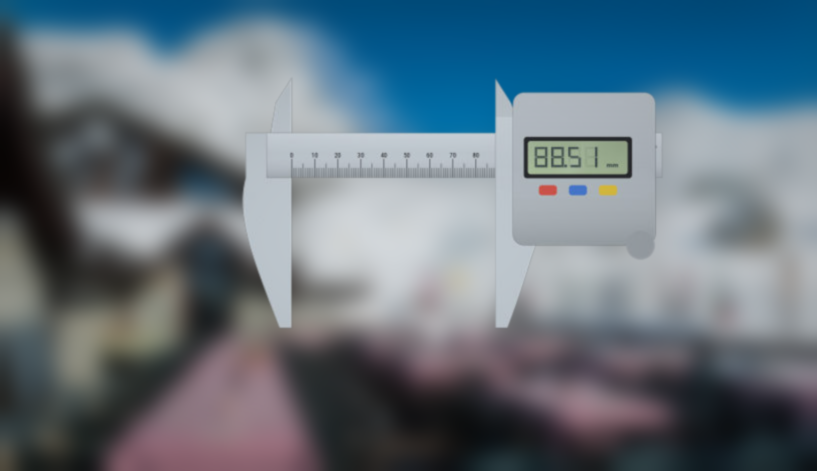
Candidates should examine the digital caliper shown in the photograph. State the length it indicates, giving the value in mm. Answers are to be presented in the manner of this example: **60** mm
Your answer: **88.51** mm
